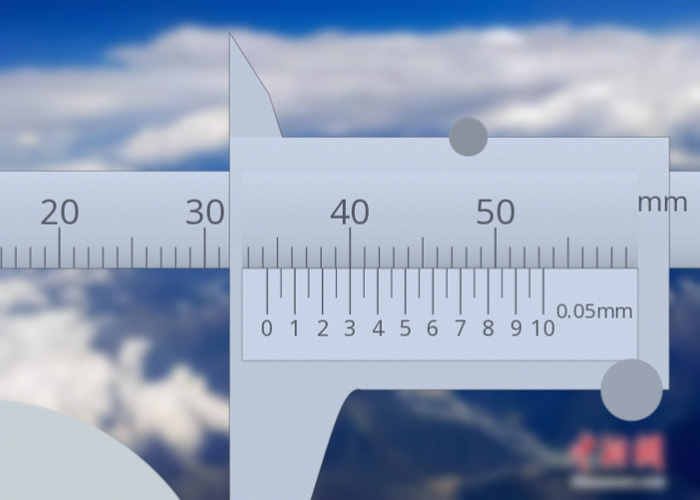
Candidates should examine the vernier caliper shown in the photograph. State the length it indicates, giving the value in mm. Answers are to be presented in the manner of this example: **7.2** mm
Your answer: **34.3** mm
